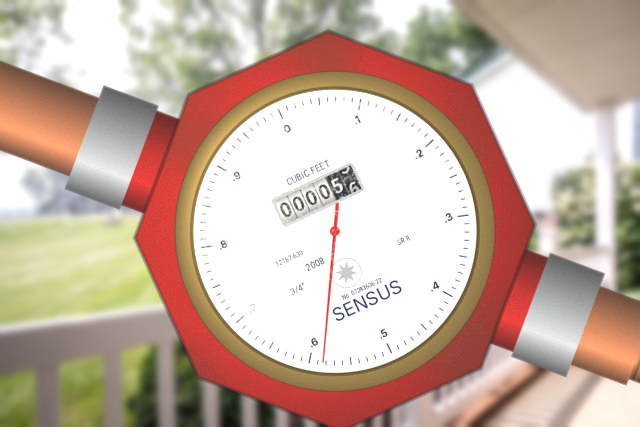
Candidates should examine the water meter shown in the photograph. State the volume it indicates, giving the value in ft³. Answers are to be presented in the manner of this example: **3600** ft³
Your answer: **55.58** ft³
